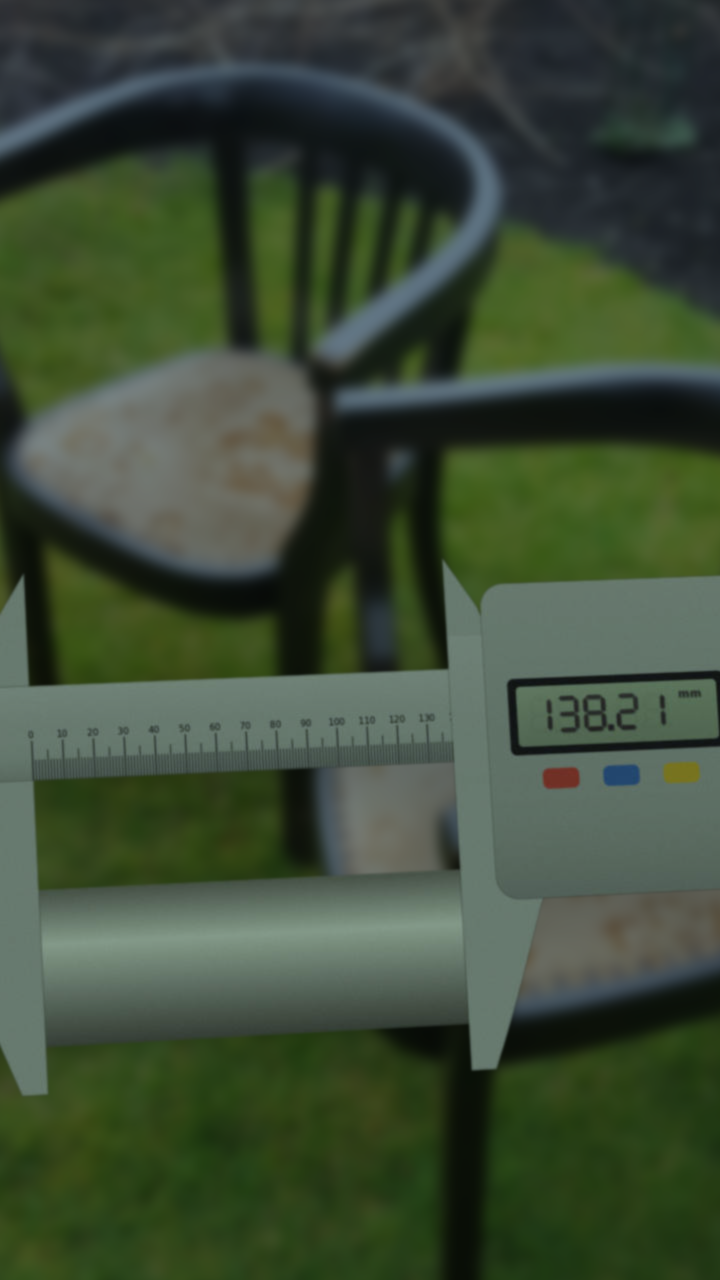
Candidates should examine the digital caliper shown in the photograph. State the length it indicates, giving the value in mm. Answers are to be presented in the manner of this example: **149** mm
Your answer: **138.21** mm
